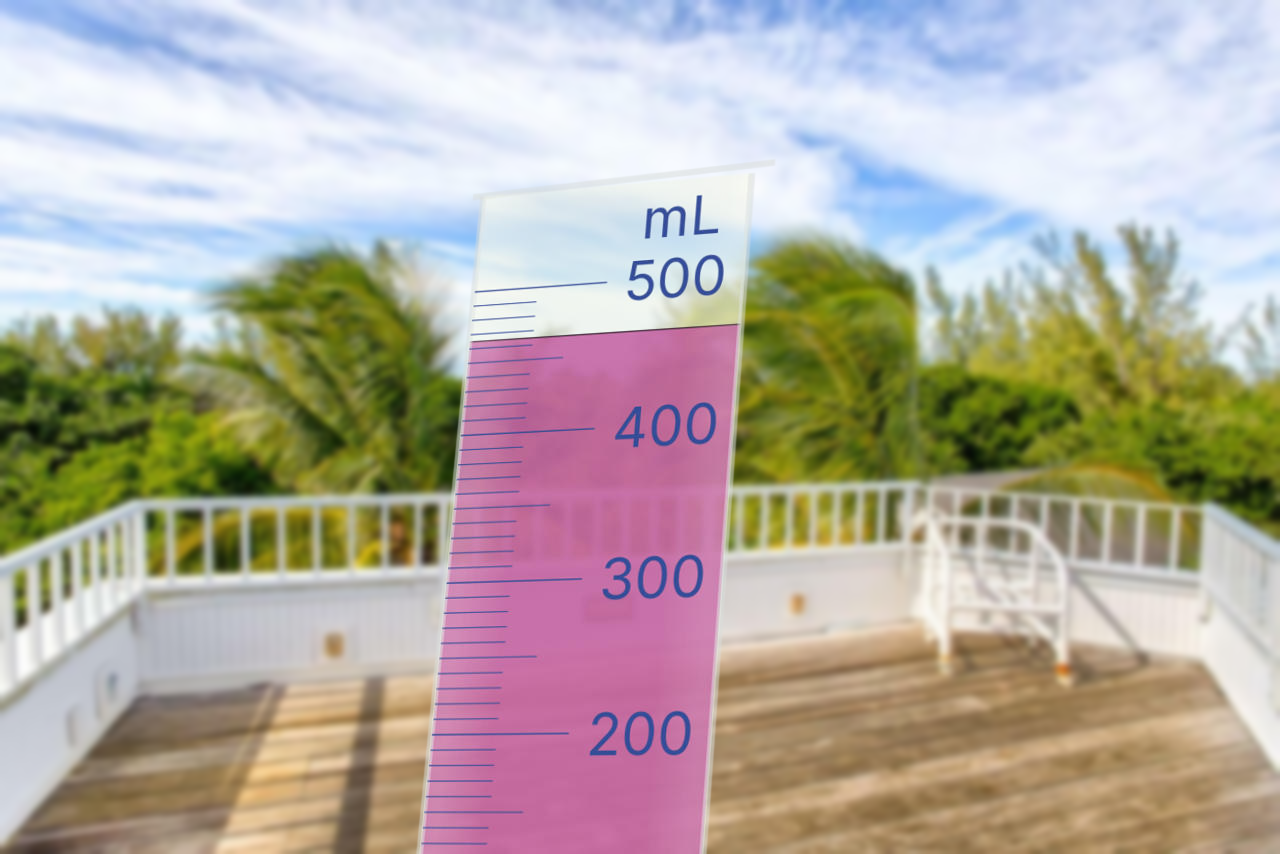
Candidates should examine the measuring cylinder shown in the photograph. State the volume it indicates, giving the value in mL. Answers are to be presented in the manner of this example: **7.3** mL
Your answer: **465** mL
